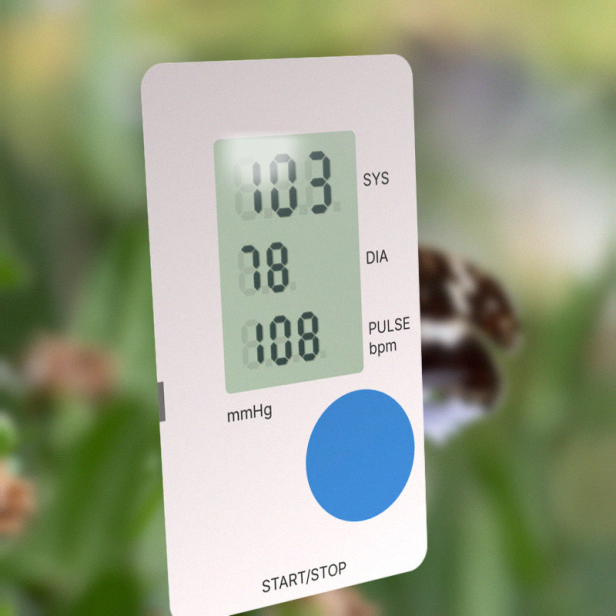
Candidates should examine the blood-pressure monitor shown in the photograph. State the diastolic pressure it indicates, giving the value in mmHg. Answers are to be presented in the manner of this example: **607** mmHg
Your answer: **78** mmHg
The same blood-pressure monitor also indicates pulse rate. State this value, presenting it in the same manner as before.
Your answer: **108** bpm
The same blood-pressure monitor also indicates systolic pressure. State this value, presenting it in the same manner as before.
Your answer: **103** mmHg
